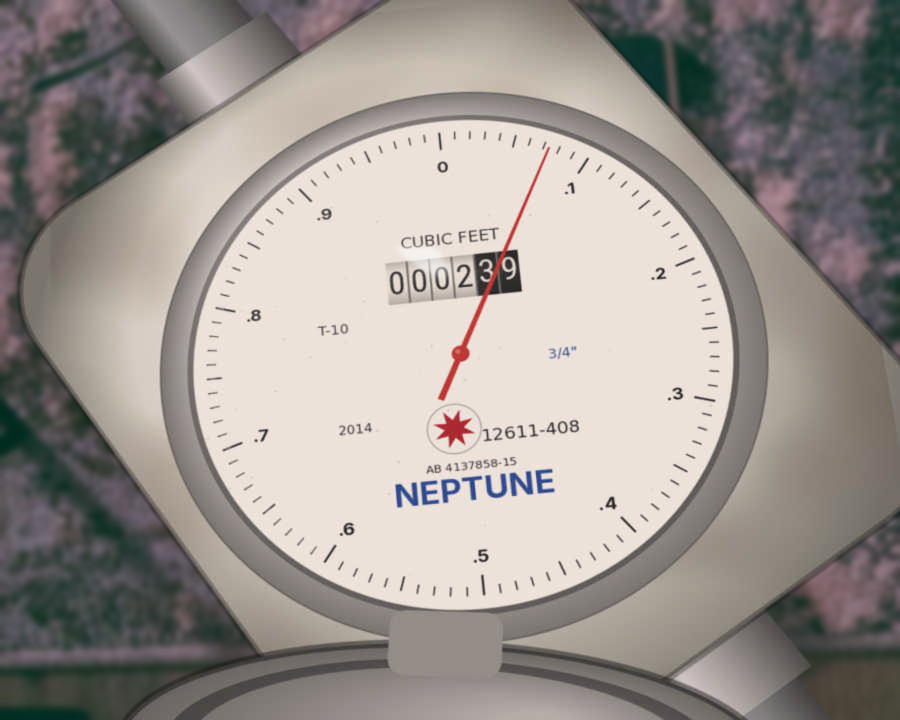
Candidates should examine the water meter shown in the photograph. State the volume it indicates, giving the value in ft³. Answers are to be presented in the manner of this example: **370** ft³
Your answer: **239.07** ft³
